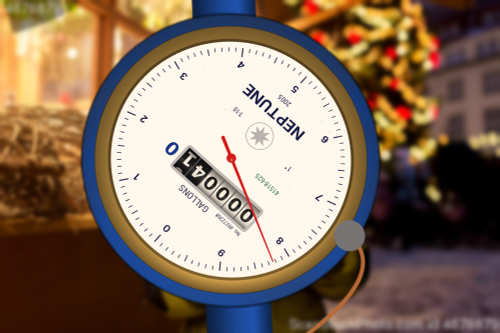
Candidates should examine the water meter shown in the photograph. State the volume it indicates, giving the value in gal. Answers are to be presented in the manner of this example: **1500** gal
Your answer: **408.2** gal
